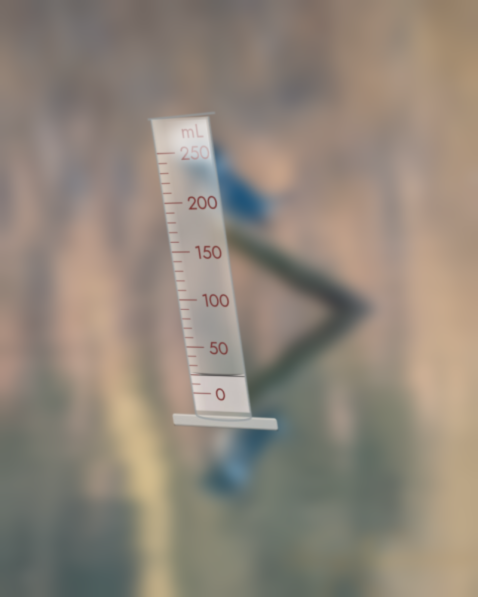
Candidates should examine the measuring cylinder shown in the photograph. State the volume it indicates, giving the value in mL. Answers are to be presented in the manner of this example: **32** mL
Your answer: **20** mL
